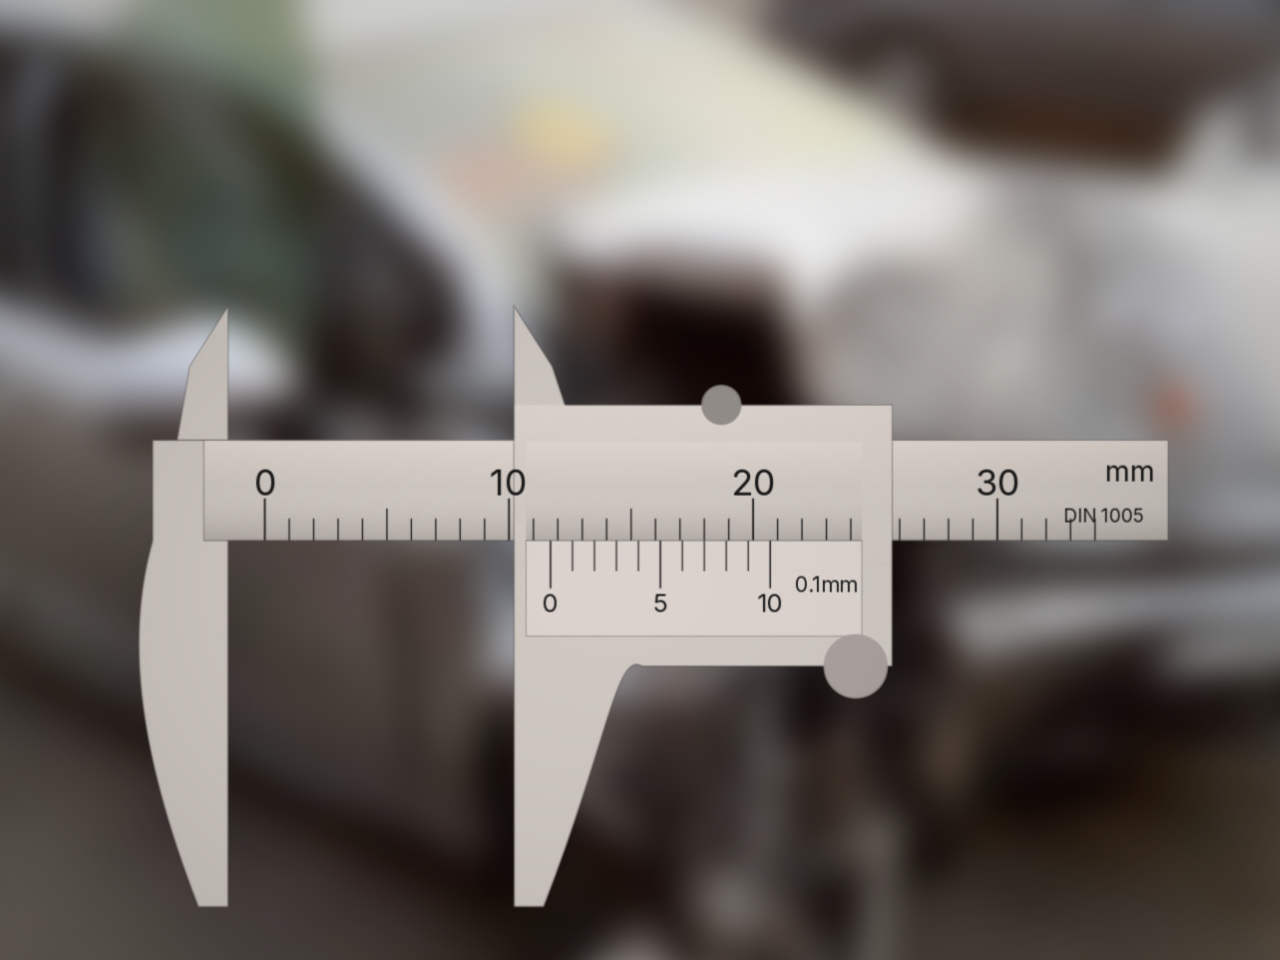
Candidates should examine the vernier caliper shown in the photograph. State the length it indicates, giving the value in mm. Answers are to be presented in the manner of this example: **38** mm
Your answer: **11.7** mm
